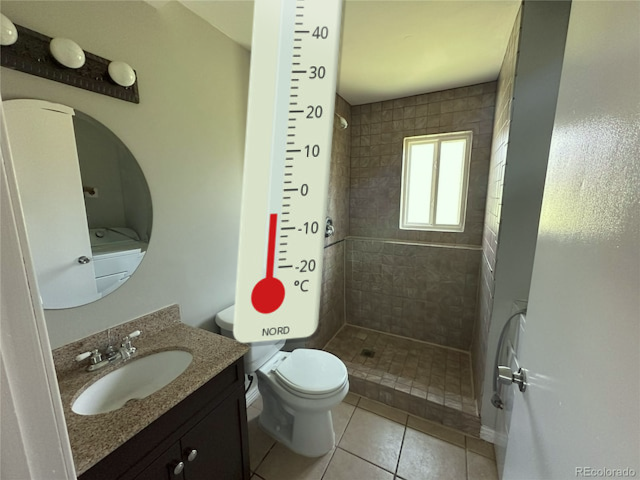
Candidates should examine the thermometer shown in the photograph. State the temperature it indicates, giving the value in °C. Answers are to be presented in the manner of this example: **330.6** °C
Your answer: **-6** °C
